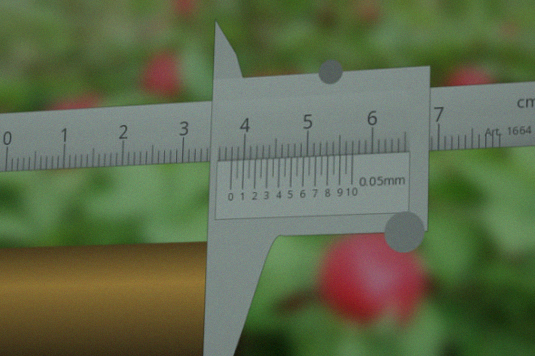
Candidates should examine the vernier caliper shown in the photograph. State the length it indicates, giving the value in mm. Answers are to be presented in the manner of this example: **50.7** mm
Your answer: **38.0** mm
